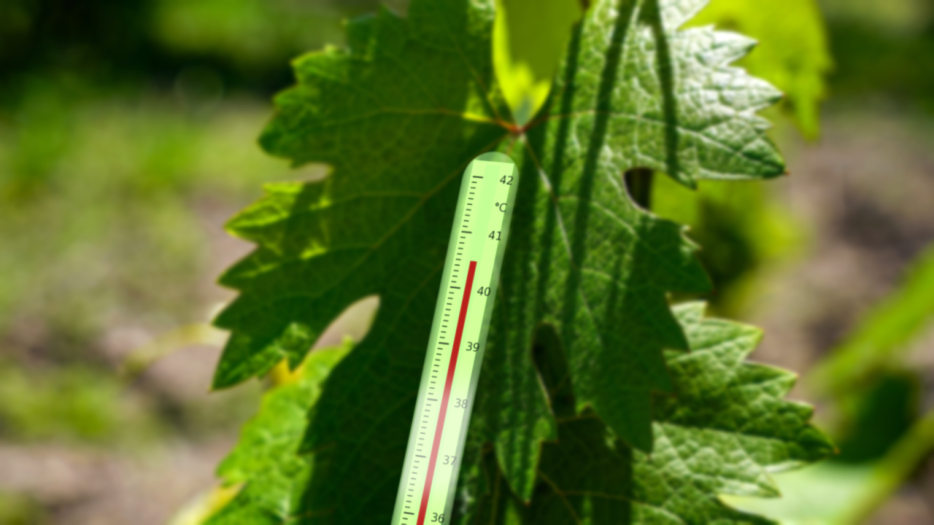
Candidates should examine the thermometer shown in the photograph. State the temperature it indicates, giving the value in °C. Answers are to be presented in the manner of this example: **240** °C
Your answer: **40.5** °C
